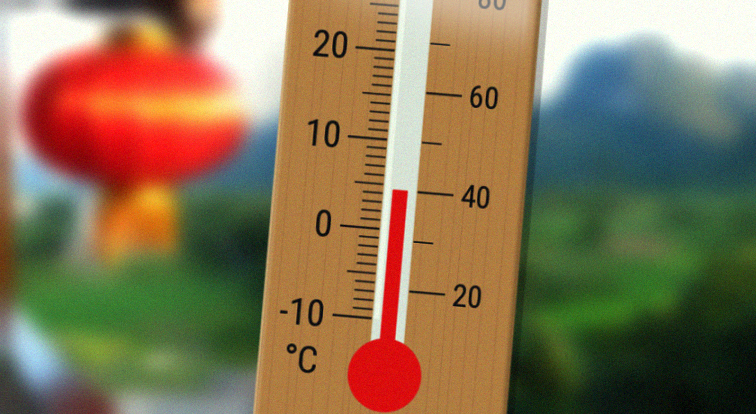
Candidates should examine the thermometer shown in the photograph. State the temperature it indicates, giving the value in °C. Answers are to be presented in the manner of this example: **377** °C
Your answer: **4.5** °C
